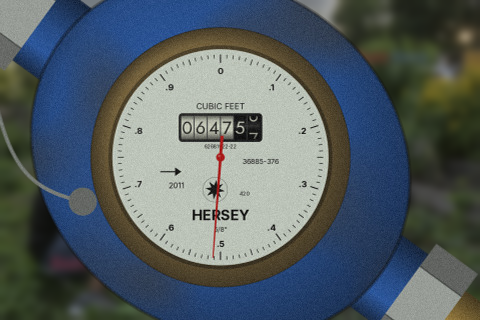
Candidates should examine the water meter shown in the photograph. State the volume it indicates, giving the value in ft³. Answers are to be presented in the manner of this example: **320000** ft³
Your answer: **64756.51** ft³
